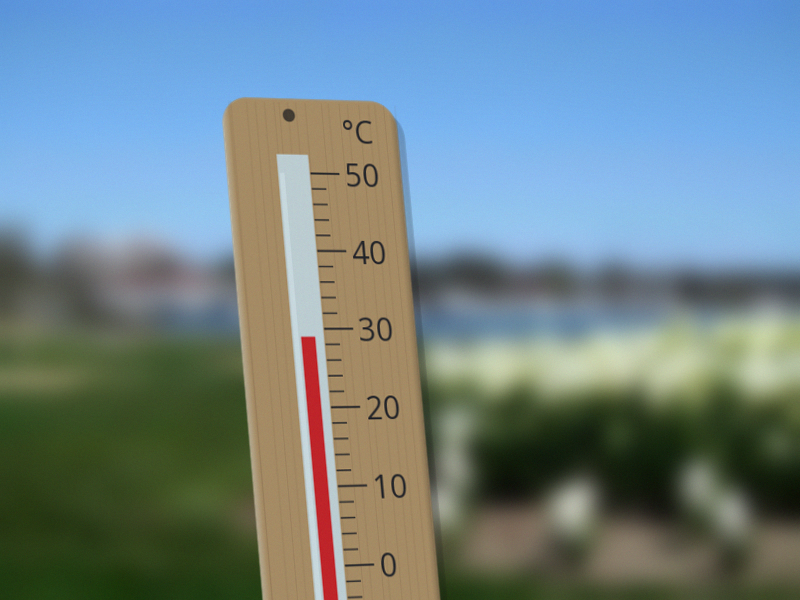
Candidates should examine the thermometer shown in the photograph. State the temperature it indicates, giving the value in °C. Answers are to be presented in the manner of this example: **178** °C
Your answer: **29** °C
